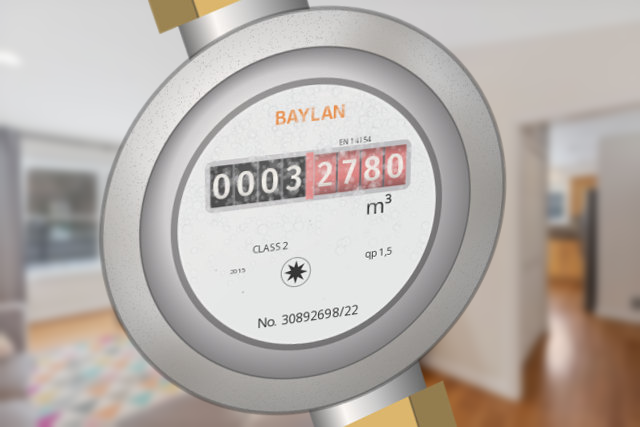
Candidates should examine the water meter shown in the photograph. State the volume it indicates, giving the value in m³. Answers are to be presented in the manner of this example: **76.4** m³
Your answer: **3.2780** m³
